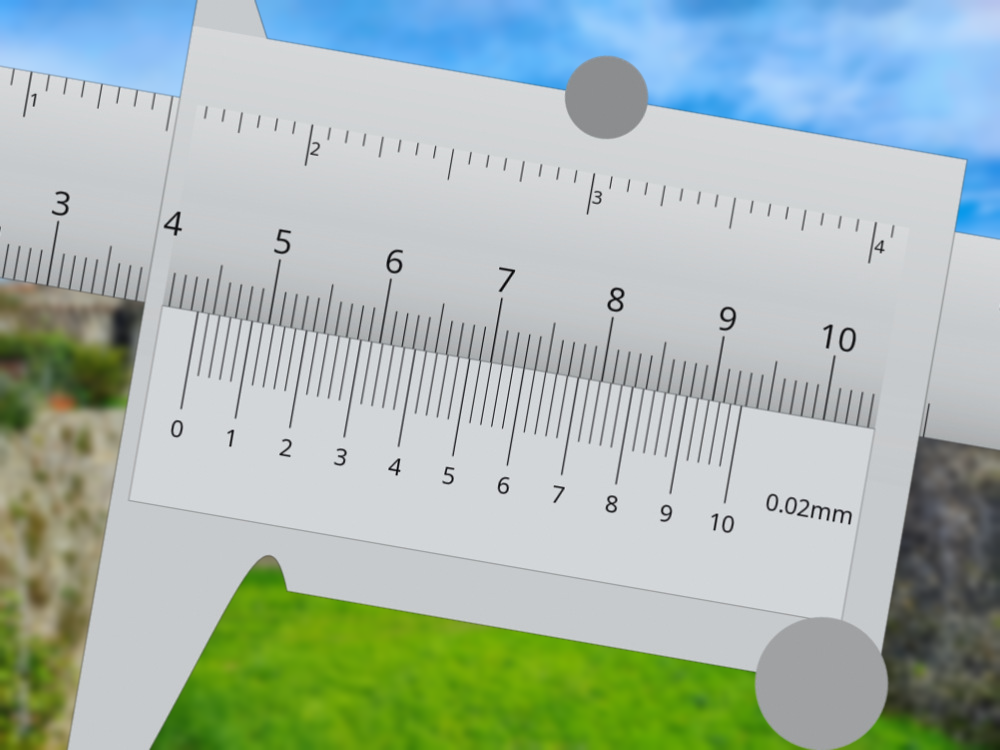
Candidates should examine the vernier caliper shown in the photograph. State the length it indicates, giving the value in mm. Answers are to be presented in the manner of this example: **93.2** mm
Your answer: **43.6** mm
